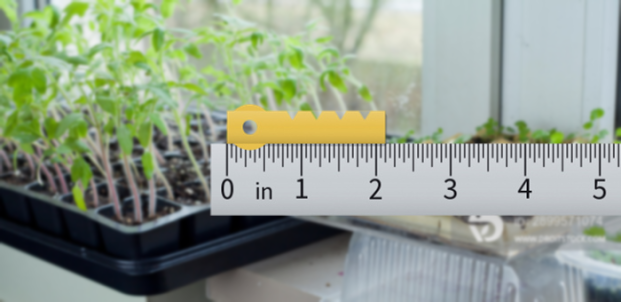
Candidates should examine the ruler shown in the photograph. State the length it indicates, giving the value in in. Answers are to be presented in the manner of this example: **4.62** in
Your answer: **2.125** in
